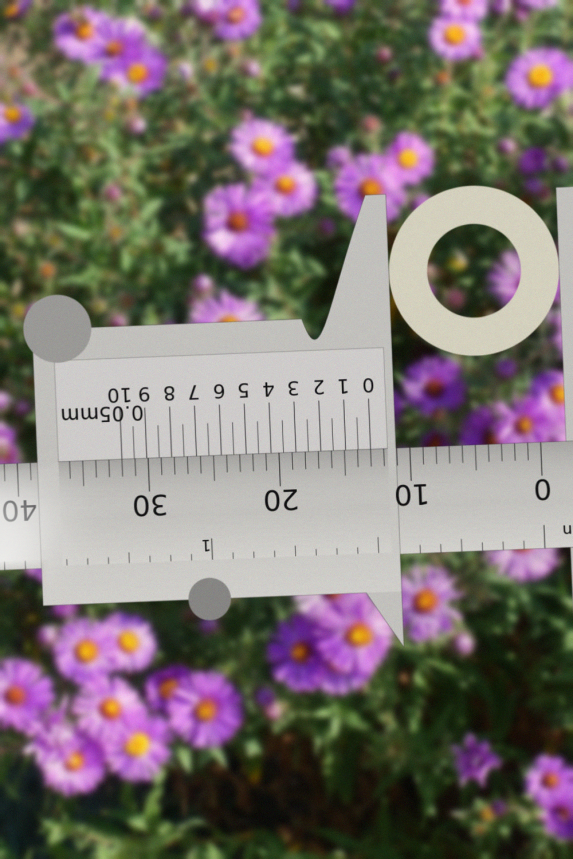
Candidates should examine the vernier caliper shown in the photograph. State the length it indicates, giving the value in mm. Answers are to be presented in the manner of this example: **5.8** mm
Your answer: **13.0** mm
